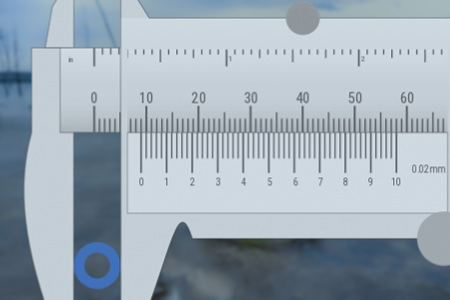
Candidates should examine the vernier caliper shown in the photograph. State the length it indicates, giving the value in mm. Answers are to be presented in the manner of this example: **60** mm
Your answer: **9.0** mm
